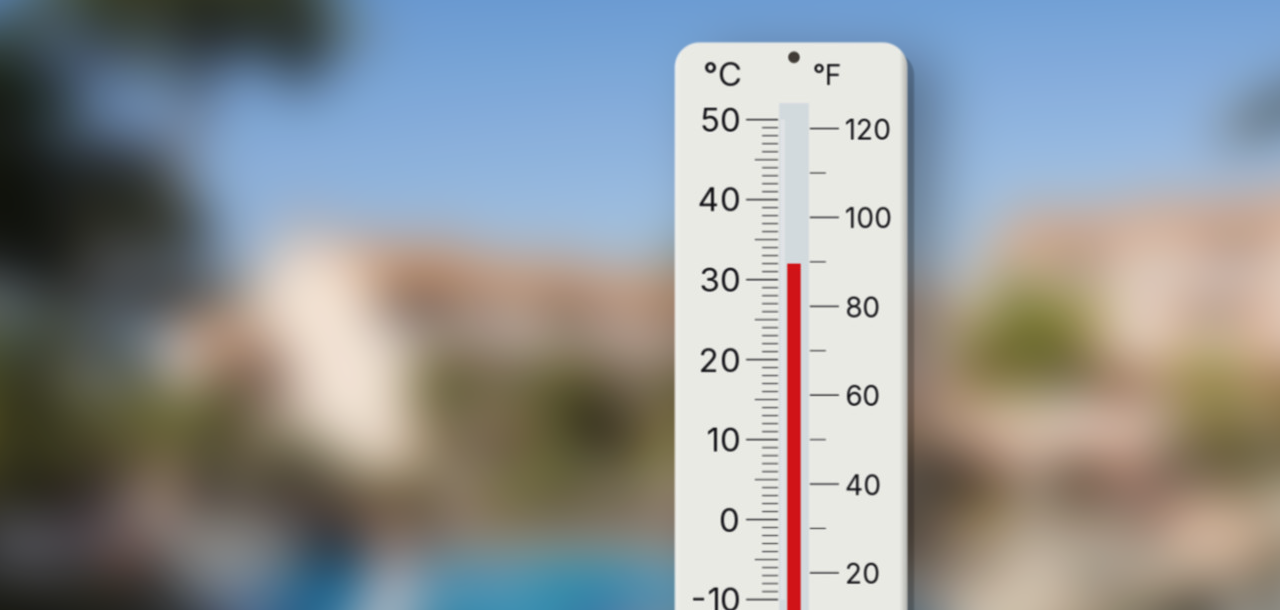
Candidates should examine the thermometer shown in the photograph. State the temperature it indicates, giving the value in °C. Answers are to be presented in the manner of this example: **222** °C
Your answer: **32** °C
